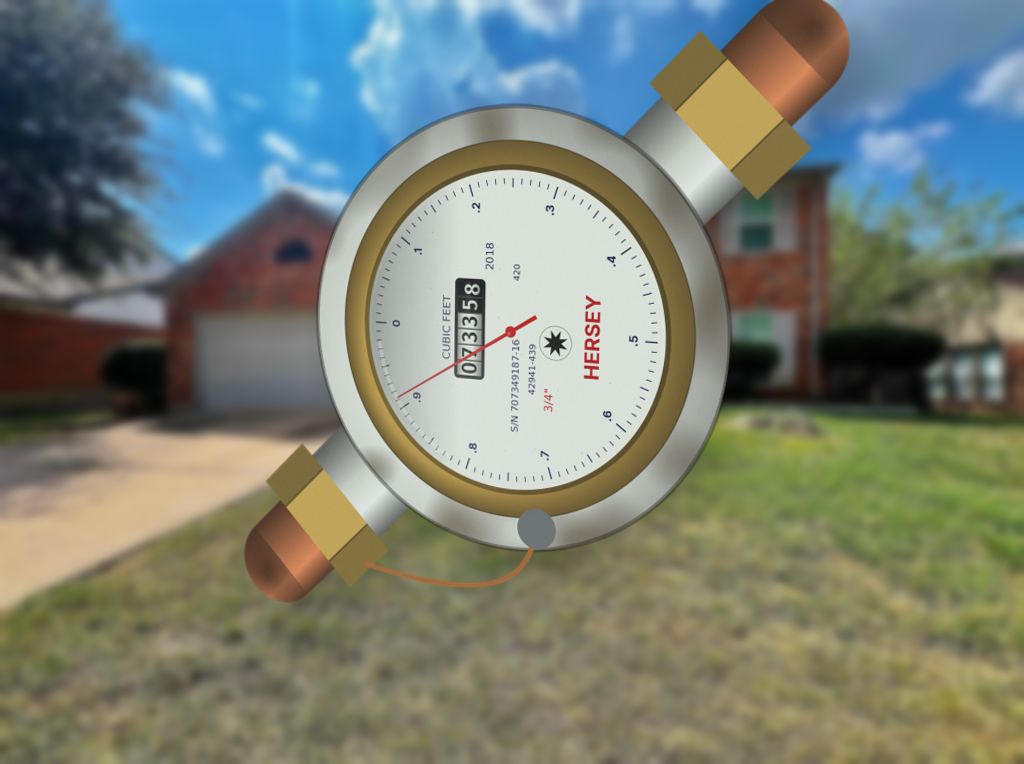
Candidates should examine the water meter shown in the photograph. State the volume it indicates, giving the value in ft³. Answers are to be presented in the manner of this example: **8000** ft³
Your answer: **73357.91** ft³
